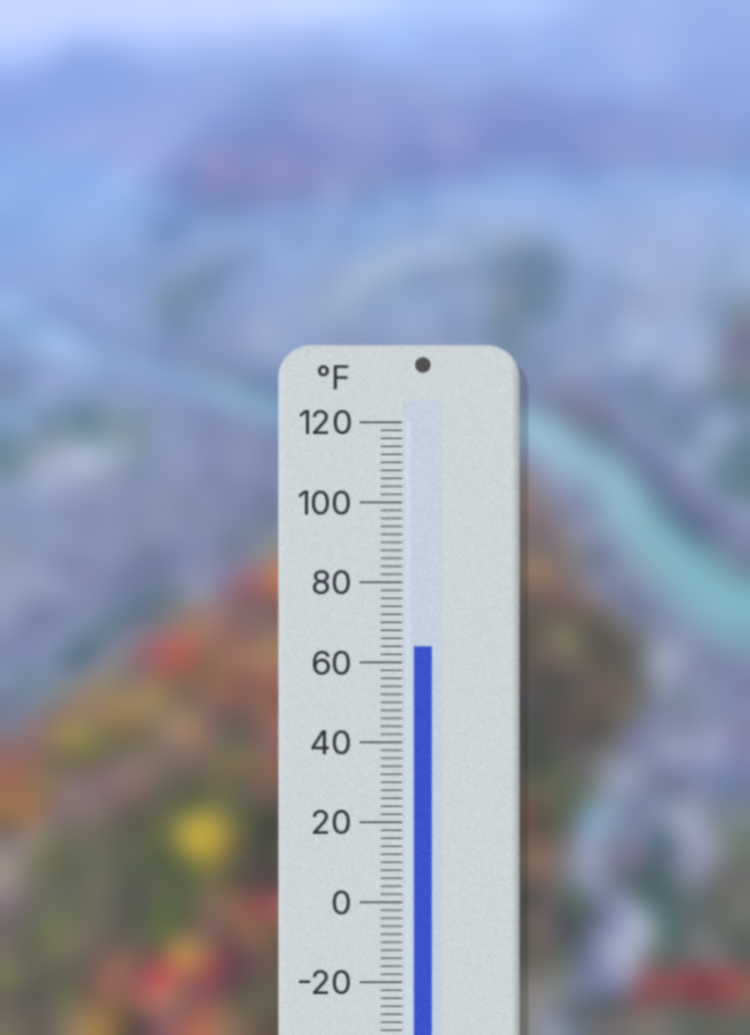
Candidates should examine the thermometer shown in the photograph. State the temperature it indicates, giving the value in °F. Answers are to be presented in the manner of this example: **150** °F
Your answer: **64** °F
